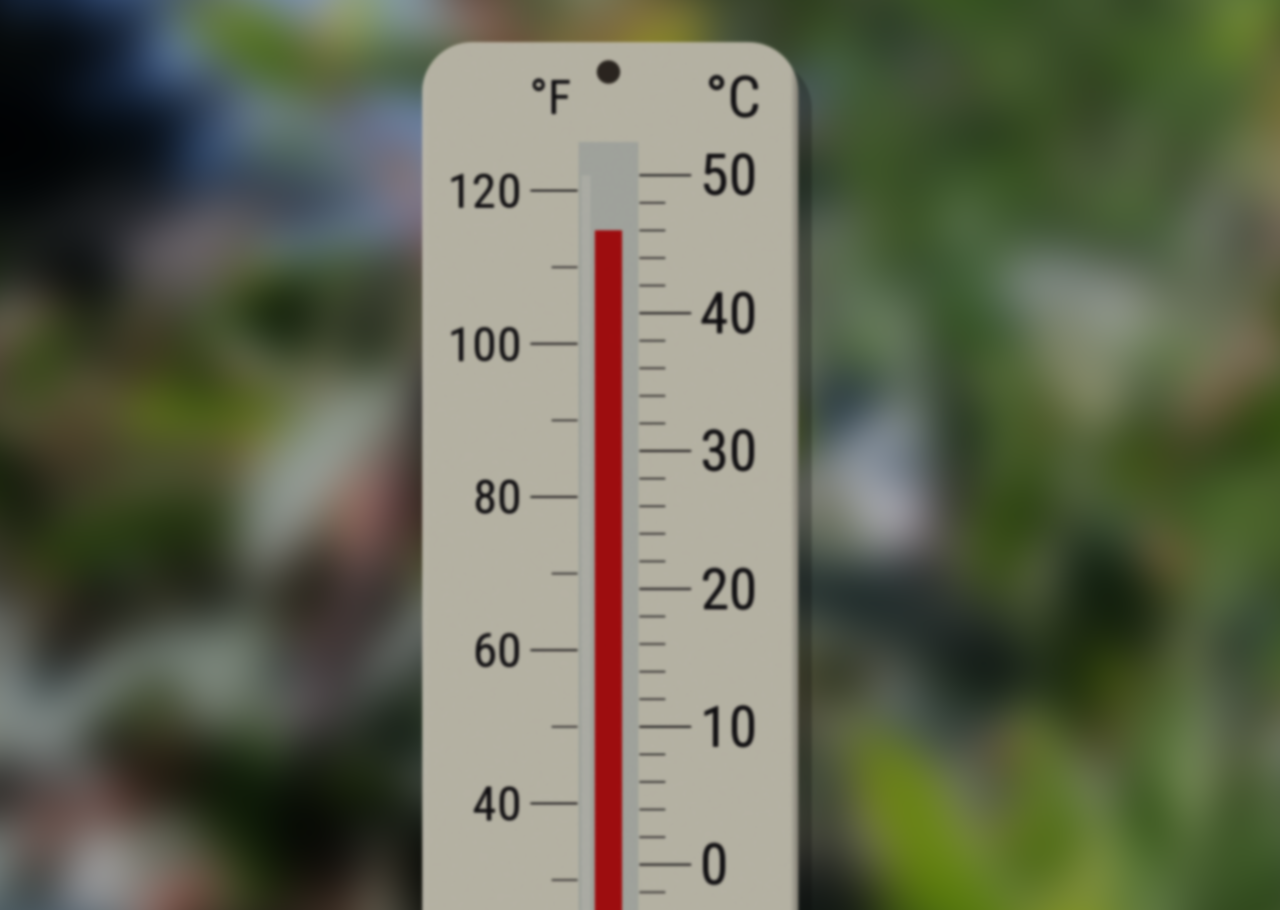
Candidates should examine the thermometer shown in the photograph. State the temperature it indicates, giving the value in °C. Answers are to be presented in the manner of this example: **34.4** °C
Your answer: **46** °C
